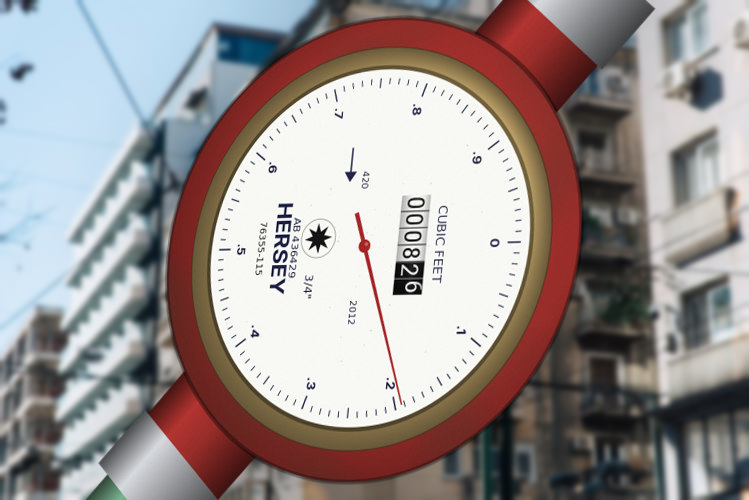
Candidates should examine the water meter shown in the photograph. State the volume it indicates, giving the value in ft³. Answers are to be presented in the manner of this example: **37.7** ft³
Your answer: **826.19** ft³
